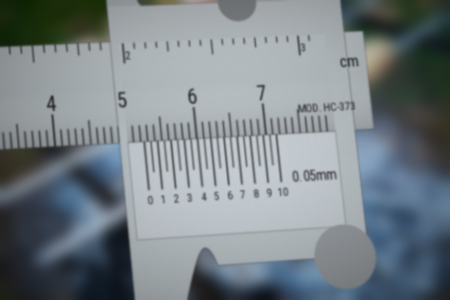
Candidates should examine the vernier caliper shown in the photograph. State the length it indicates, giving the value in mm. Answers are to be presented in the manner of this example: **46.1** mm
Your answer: **52.5** mm
